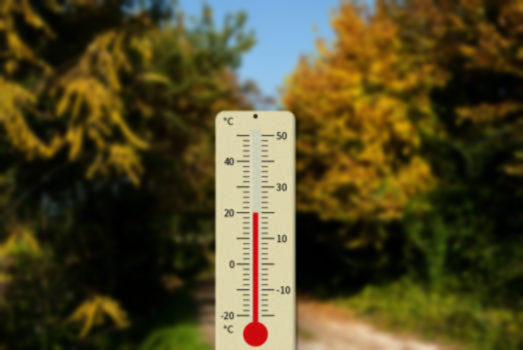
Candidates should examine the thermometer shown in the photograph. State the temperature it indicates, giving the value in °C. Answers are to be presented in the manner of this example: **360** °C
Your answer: **20** °C
